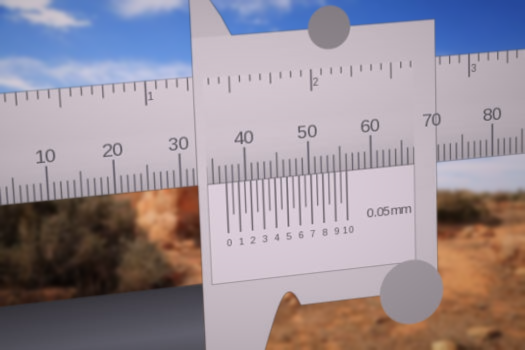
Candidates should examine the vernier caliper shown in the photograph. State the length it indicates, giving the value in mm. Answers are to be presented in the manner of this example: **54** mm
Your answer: **37.0** mm
